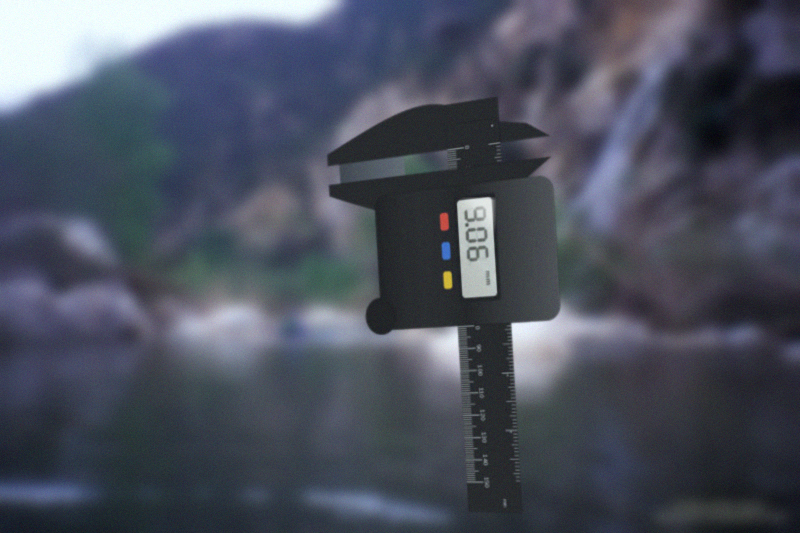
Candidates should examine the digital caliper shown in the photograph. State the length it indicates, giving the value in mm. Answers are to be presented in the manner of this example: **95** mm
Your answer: **9.06** mm
